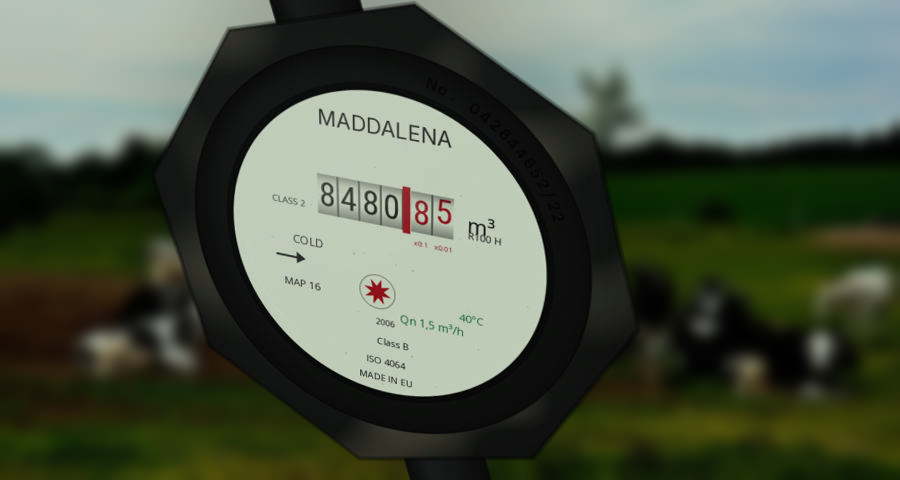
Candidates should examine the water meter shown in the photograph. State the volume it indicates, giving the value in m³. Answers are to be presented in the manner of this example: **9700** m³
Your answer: **8480.85** m³
